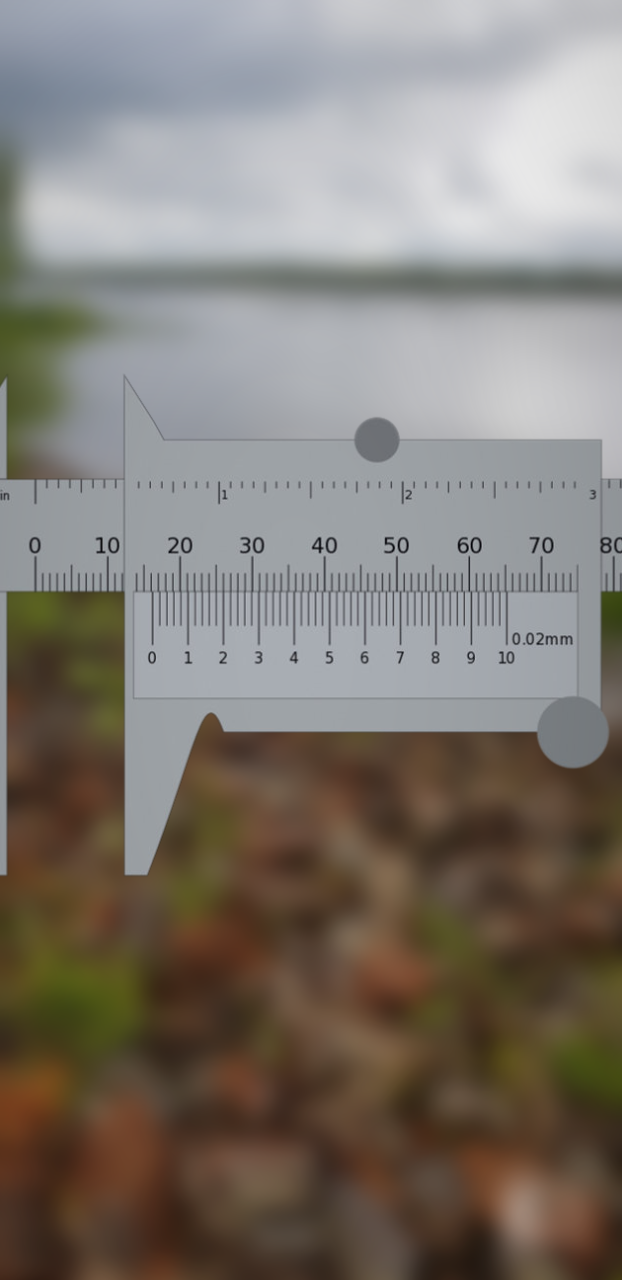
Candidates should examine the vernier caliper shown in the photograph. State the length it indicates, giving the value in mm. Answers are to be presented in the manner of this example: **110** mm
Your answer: **16.2** mm
